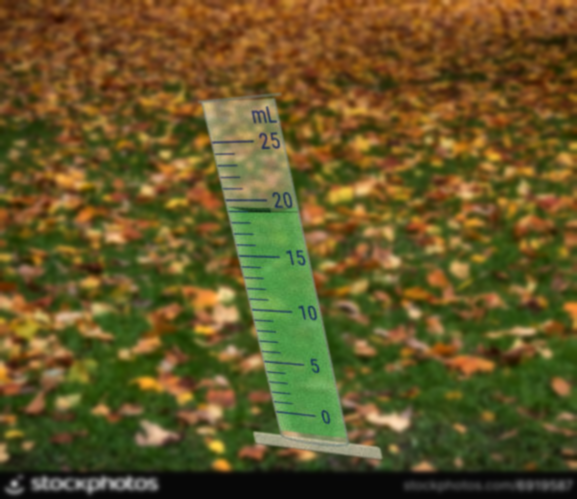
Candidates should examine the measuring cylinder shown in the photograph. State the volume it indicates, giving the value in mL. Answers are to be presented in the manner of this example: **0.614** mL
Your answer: **19** mL
